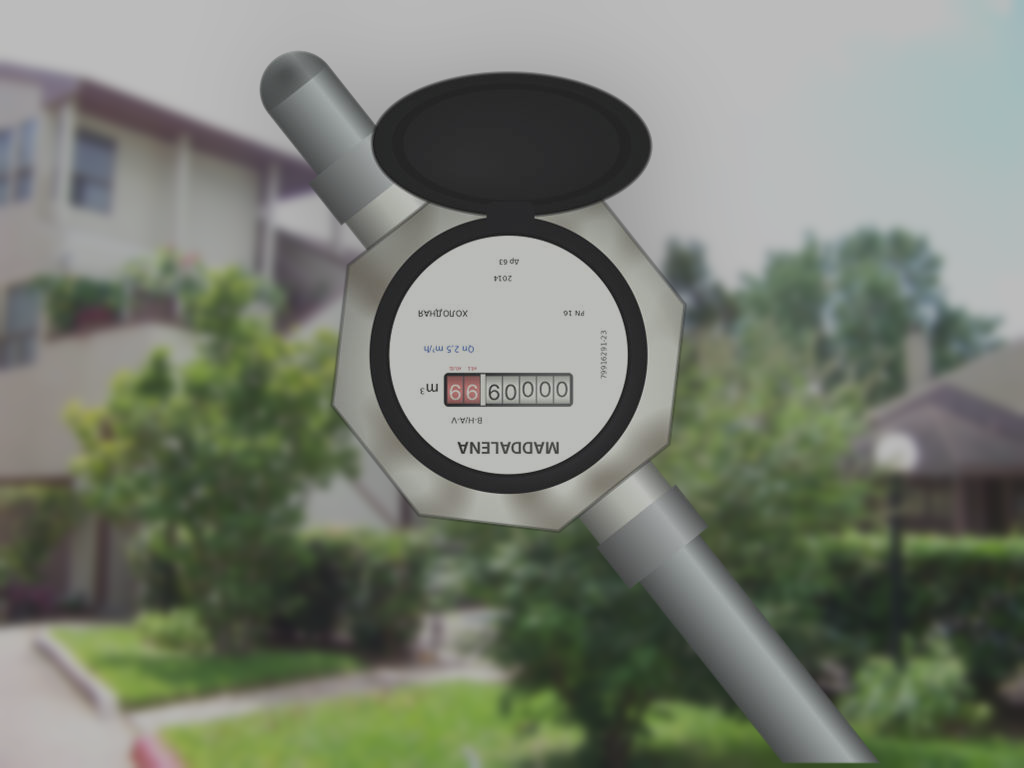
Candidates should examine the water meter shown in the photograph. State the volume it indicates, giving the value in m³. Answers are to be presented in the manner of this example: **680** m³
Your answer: **9.99** m³
